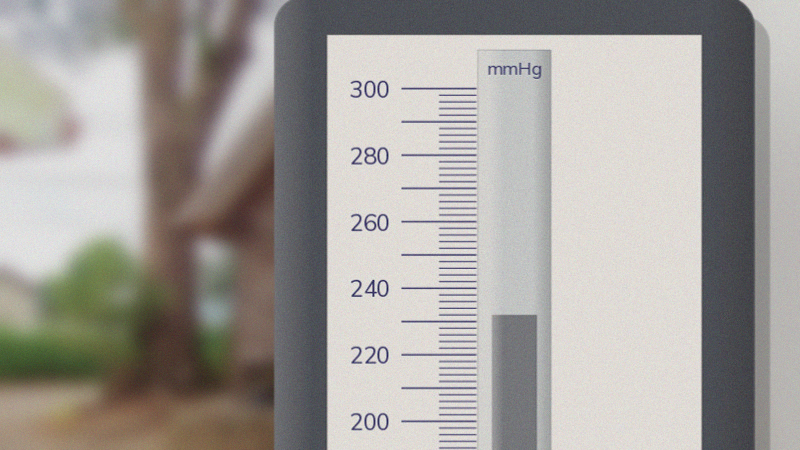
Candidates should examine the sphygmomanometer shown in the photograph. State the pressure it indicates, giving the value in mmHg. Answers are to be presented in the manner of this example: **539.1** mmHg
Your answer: **232** mmHg
